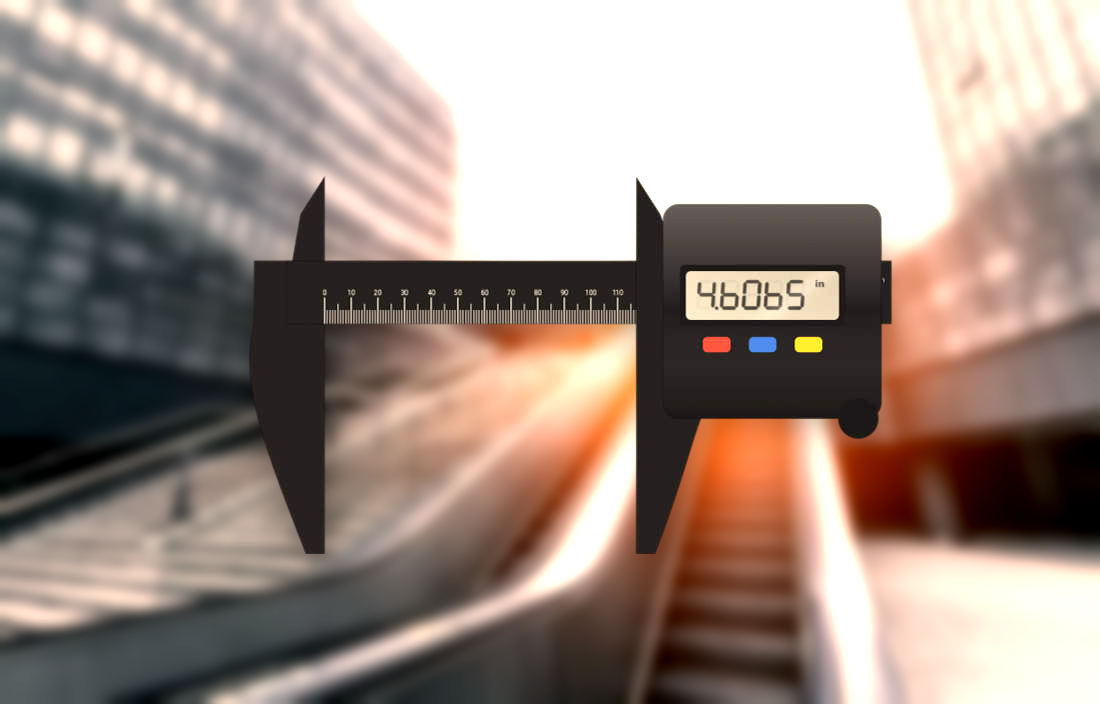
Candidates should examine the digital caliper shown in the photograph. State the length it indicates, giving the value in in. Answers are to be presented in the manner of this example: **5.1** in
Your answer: **4.6065** in
